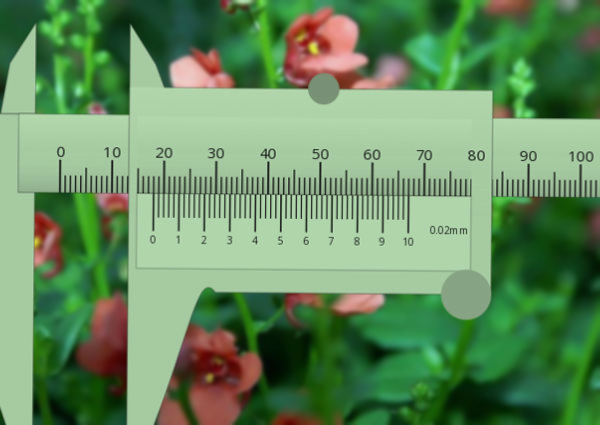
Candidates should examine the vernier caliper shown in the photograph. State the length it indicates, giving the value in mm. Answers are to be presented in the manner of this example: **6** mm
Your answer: **18.0** mm
